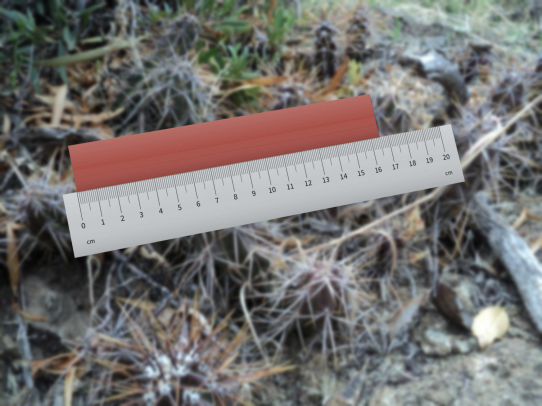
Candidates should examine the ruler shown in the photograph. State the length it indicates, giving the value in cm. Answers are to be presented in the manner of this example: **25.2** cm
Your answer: **16.5** cm
